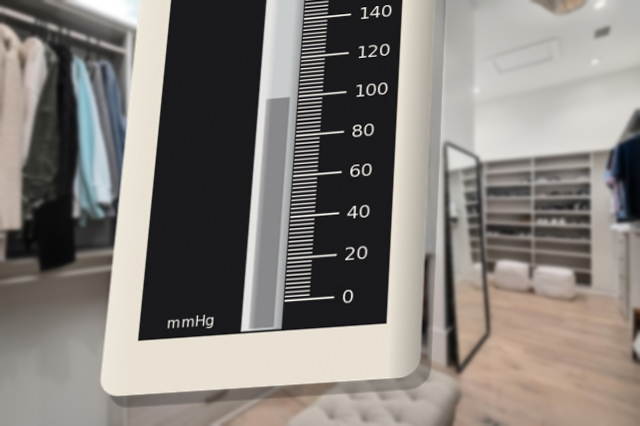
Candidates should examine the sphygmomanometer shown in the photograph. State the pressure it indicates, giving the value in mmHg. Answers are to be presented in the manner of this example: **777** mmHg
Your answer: **100** mmHg
